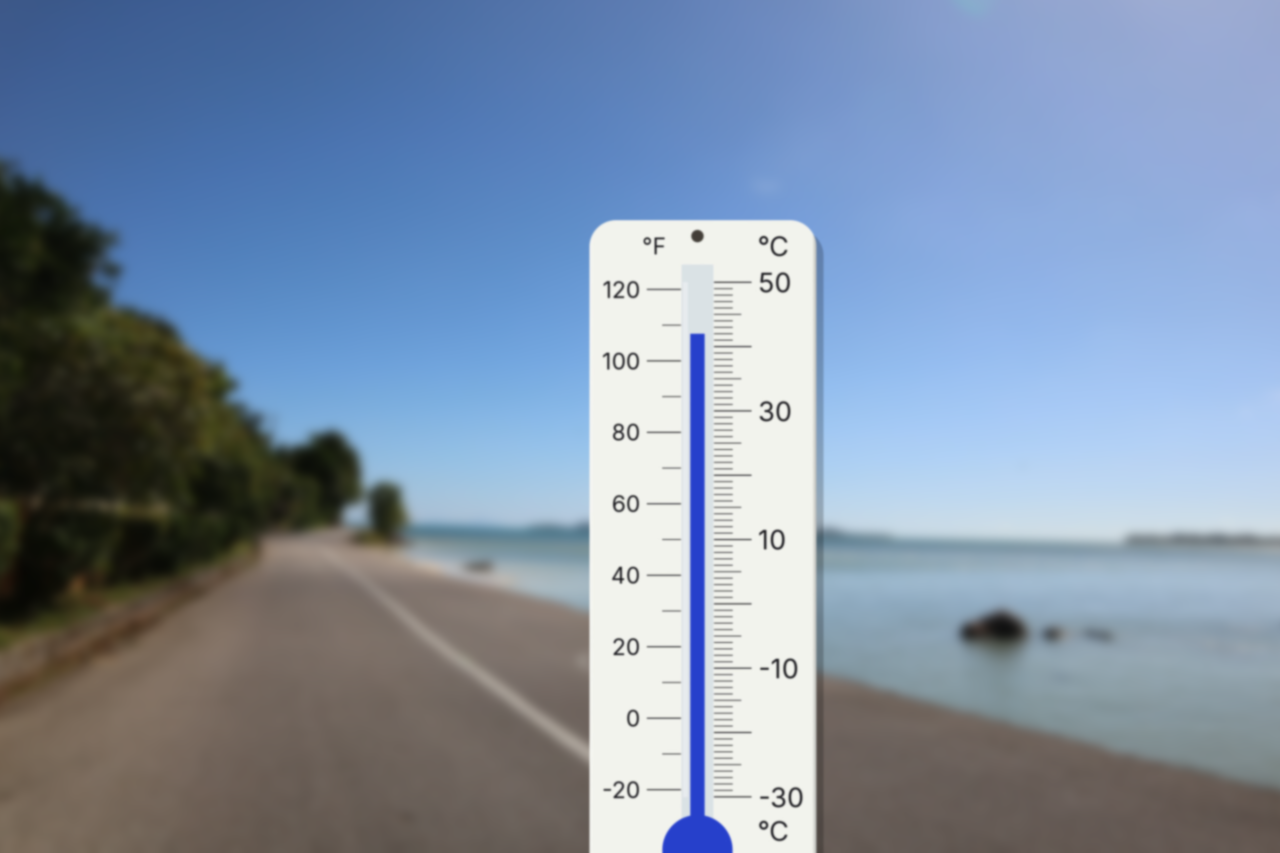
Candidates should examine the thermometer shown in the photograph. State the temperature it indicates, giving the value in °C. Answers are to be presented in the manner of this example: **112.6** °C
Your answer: **42** °C
